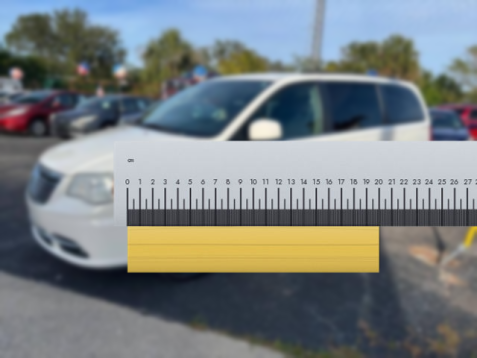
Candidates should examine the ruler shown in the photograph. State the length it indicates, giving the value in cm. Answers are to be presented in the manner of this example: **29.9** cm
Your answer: **20** cm
